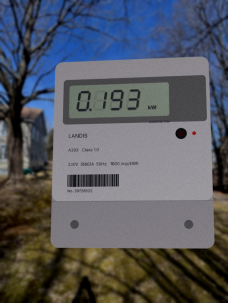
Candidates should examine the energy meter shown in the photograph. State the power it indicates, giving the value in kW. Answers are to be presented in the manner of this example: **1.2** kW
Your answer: **0.193** kW
